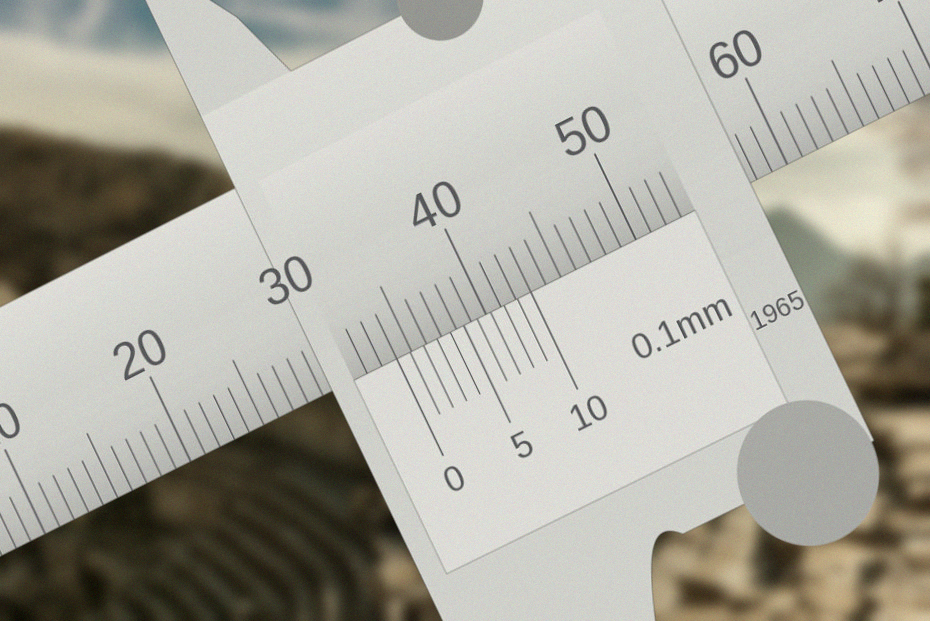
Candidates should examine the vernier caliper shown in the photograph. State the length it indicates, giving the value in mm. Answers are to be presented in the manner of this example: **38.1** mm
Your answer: **34.0** mm
